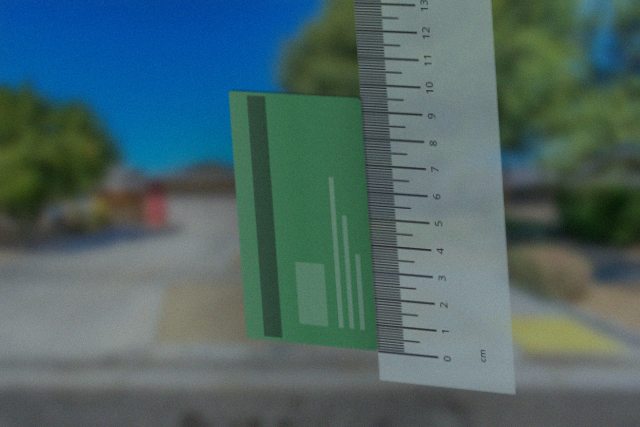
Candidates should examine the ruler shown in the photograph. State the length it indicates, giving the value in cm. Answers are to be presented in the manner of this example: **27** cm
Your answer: **9.5** cm
